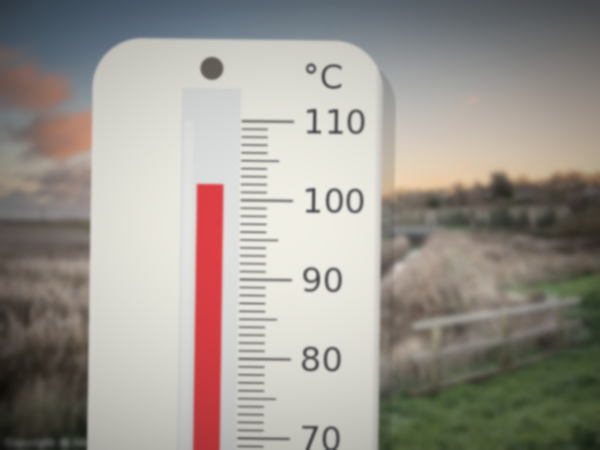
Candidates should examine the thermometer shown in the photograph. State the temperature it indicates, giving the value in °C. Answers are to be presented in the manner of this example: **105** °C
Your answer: **102** °C
